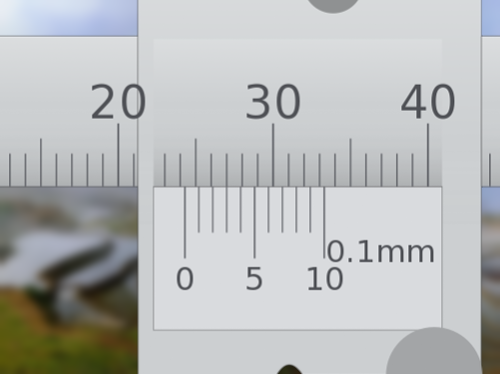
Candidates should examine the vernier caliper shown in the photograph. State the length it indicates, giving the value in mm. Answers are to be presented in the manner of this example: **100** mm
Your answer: **24.3** mm
